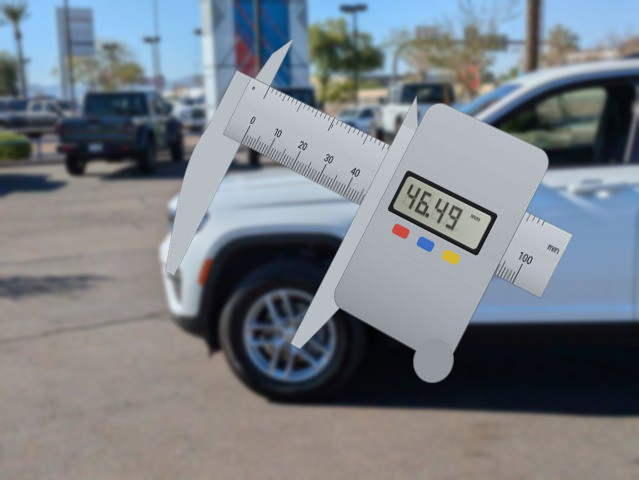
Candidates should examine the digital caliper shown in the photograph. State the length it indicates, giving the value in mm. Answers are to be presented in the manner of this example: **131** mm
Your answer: **46.49** mm
